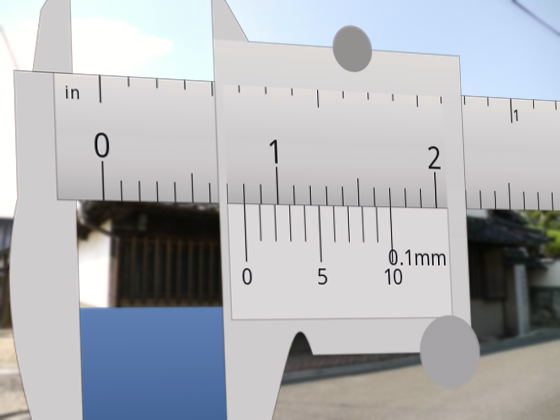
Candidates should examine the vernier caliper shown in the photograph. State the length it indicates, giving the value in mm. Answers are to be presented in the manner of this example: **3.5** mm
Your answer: **8.0** mm
